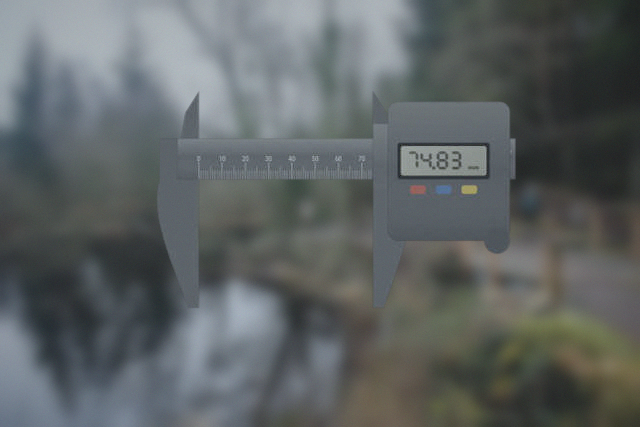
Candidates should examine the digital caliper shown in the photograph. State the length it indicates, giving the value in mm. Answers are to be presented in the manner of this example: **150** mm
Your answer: **74.83** mm
